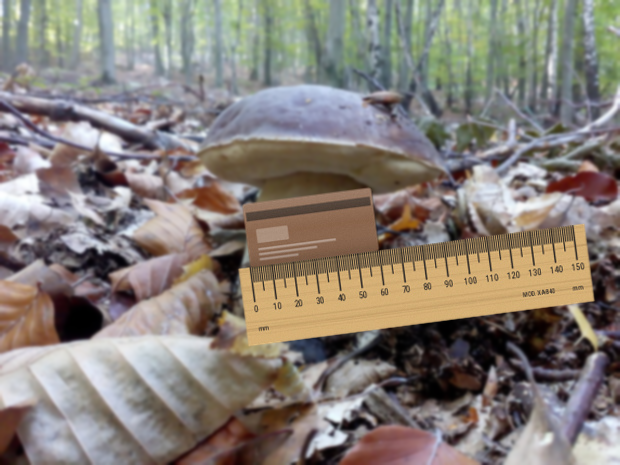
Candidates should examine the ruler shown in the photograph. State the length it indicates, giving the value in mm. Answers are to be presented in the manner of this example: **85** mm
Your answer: **60** mm
